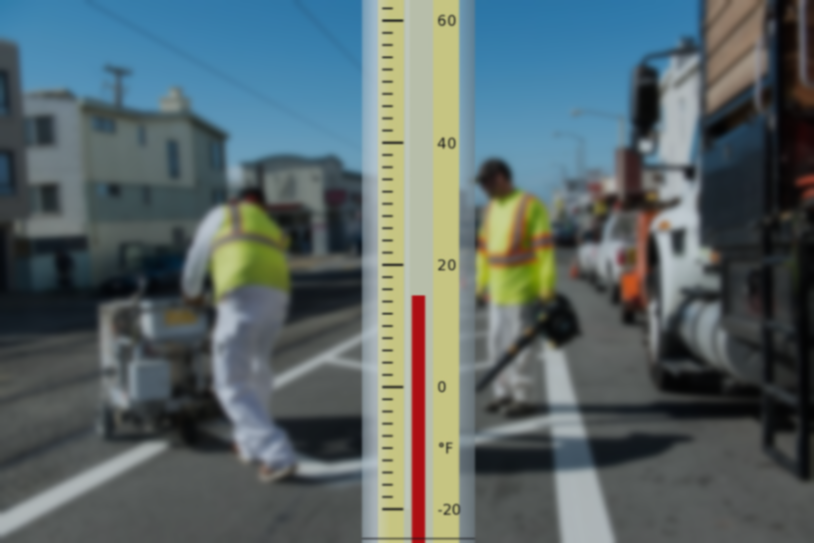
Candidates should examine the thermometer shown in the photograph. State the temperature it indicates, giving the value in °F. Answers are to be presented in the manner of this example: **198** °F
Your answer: **15** °F
